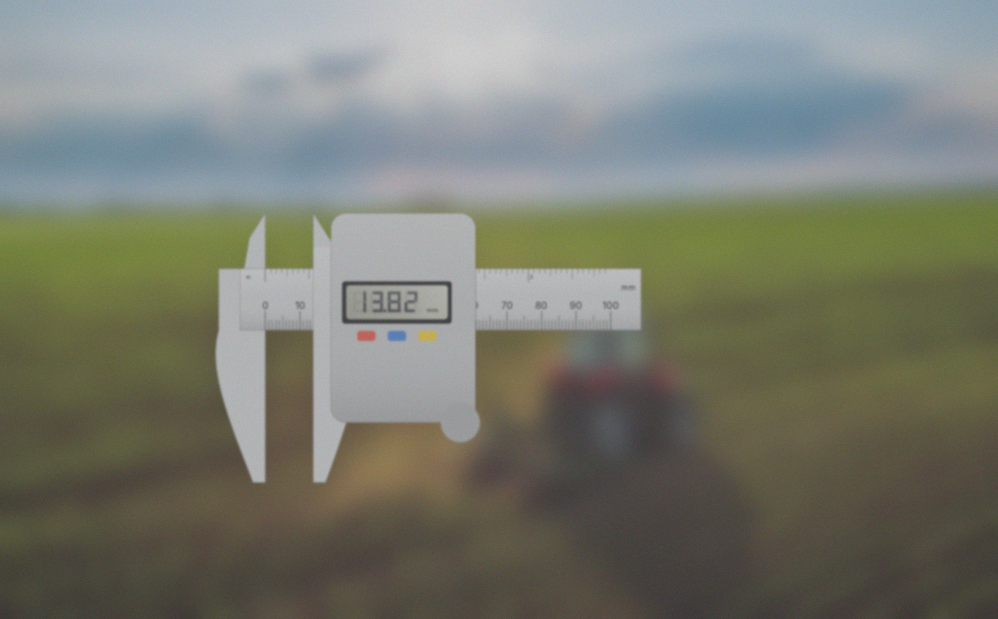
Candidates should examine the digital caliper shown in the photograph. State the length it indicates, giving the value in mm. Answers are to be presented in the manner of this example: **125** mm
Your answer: **13.82** mm
